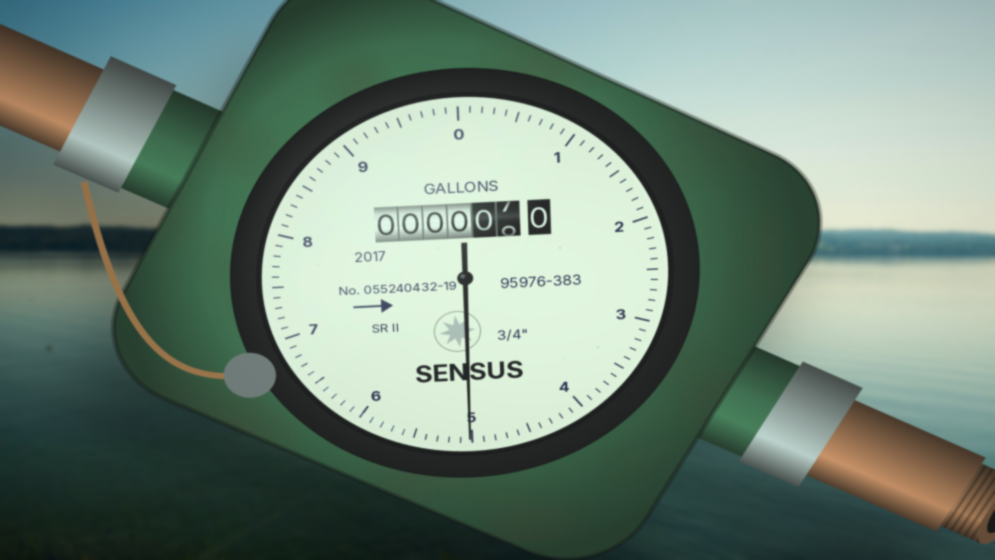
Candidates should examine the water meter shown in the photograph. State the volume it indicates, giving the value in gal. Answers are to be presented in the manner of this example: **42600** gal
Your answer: **75.0** gal
